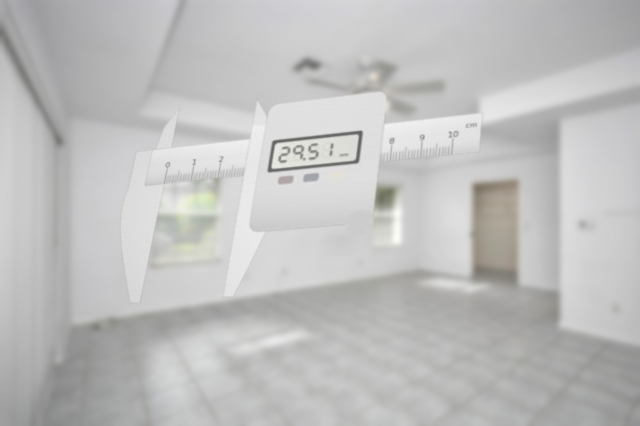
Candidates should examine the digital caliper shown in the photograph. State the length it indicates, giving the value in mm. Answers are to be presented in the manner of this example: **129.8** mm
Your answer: **29.51** mm
